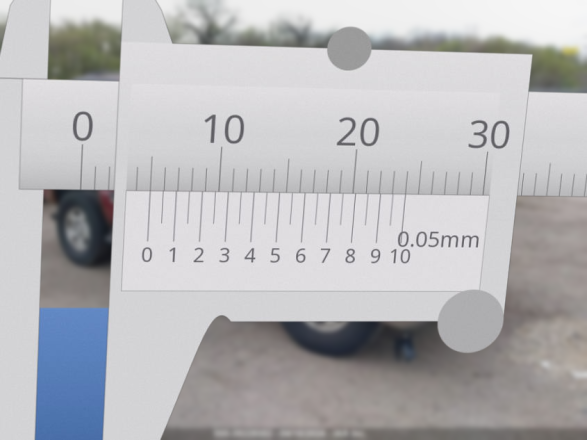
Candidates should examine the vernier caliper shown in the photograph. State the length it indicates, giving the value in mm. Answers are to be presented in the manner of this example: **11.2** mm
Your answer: **5.0** mm
